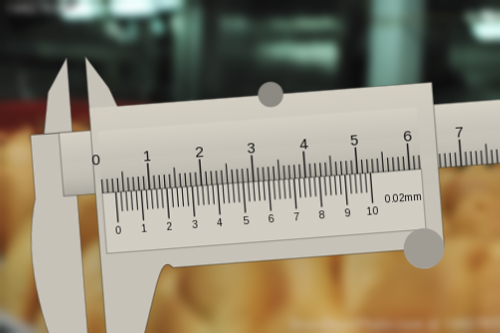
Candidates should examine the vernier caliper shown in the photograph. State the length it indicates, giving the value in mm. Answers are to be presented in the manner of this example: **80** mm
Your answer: **3.5** mm
